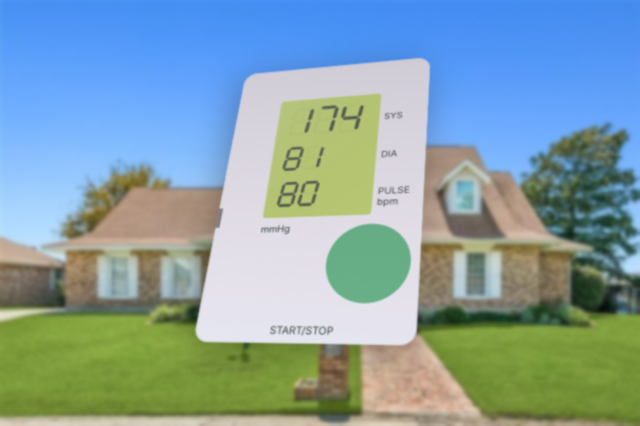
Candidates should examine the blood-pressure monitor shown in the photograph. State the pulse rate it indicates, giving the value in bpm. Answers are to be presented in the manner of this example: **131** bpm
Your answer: **80** bpm
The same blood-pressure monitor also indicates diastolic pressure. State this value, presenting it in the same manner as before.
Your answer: **81** mmHg
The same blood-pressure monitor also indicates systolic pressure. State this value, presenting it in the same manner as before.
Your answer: **174** mmHg
